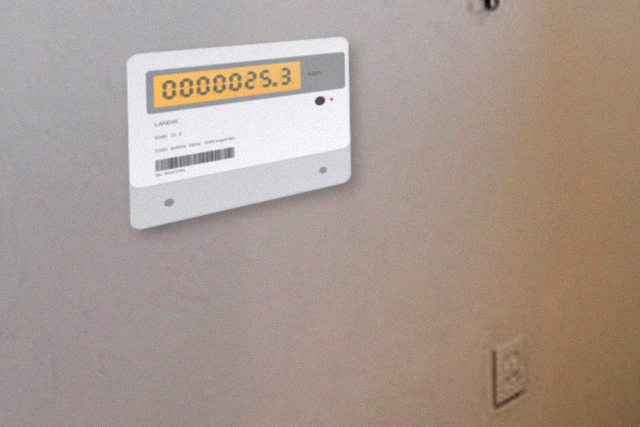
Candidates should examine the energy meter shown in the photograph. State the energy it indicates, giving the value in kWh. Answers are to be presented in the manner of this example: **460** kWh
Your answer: **25.3** kWh
